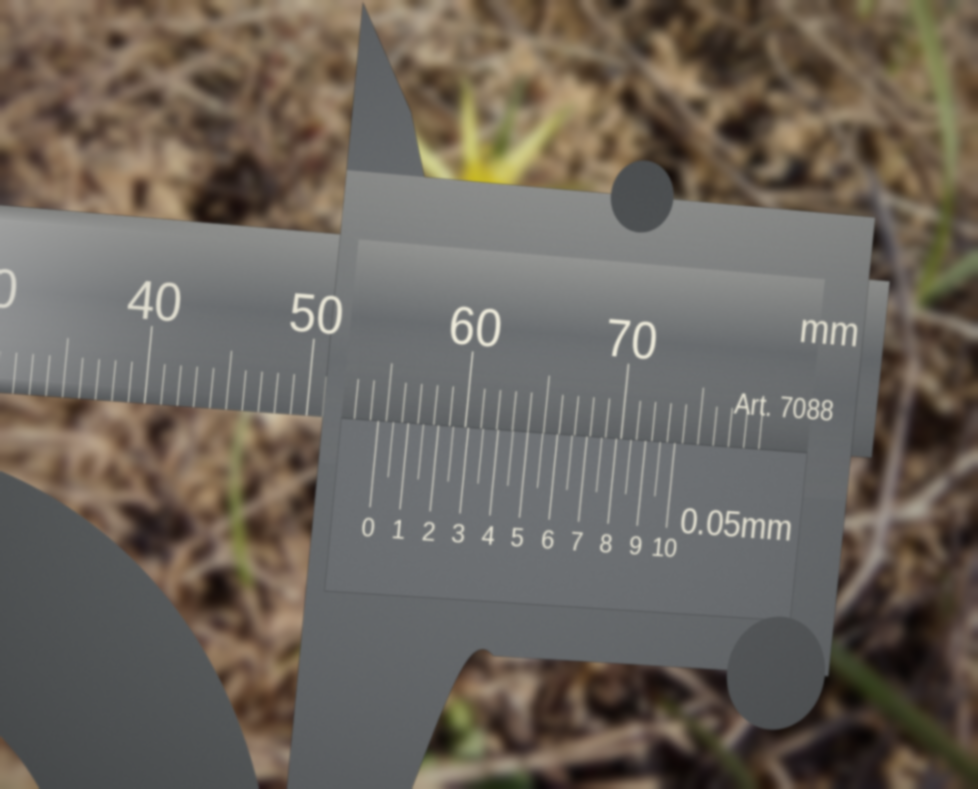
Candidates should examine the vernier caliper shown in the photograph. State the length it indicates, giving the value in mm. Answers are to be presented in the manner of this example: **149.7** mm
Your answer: **54.5** mm
